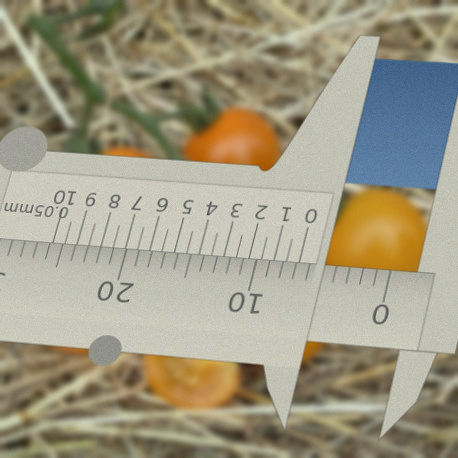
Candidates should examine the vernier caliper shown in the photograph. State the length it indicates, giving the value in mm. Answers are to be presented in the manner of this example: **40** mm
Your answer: **6.8** mm
